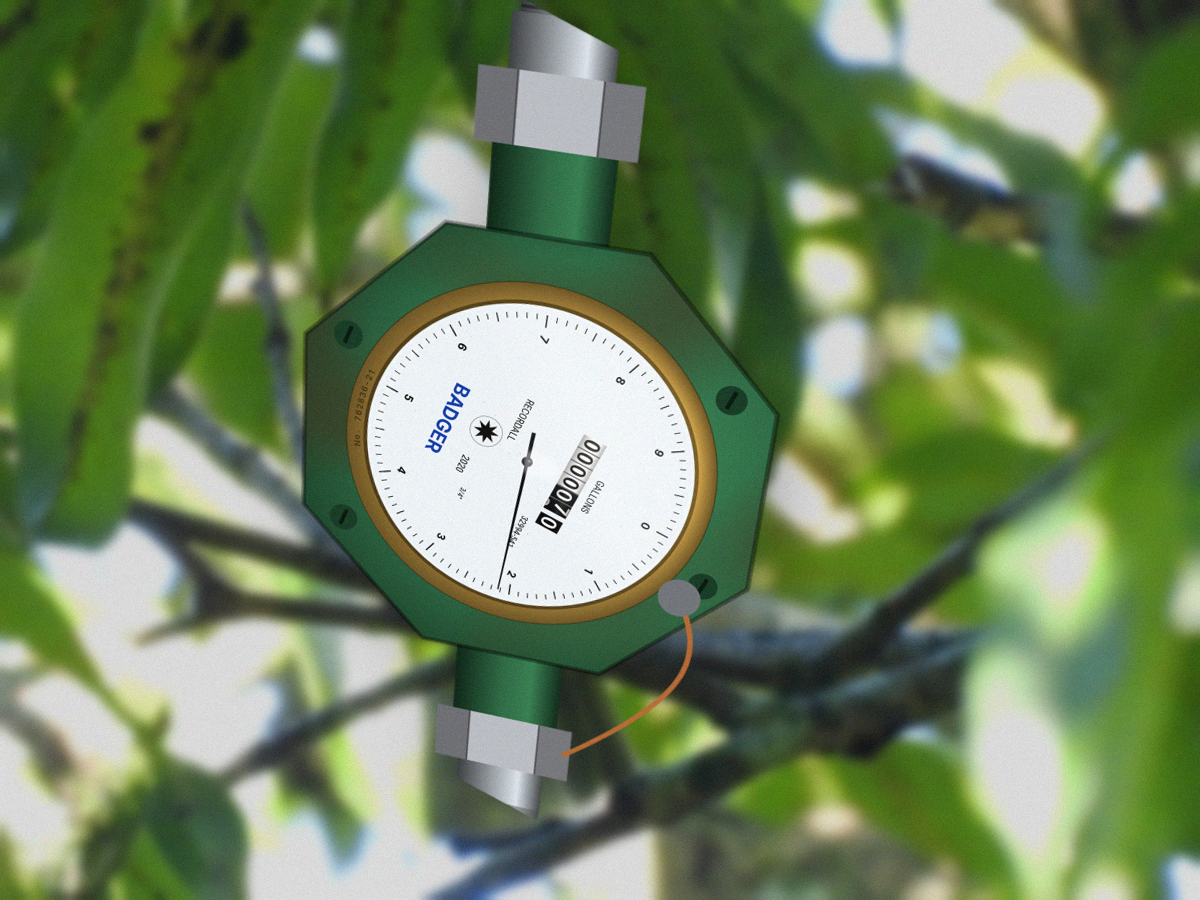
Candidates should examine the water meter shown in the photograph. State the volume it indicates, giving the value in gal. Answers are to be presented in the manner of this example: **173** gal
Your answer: **72.1** gal
